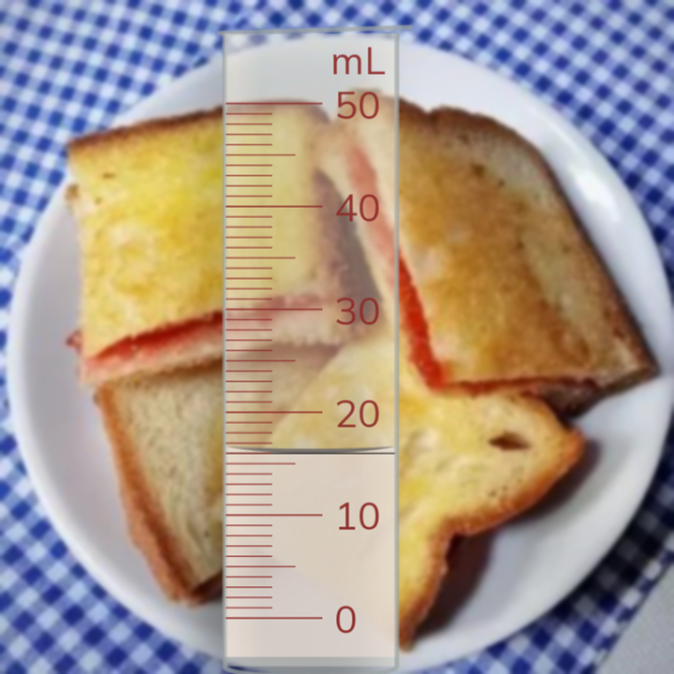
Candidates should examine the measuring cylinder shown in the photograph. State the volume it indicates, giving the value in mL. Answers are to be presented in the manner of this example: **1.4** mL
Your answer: **16** mL
